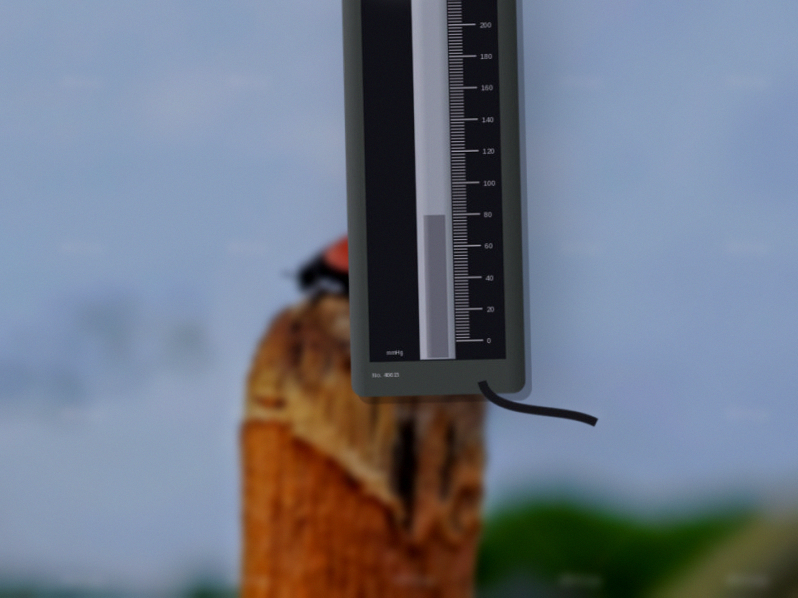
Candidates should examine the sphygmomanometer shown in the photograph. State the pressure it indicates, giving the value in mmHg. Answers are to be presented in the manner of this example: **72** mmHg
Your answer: **80** mmHg
